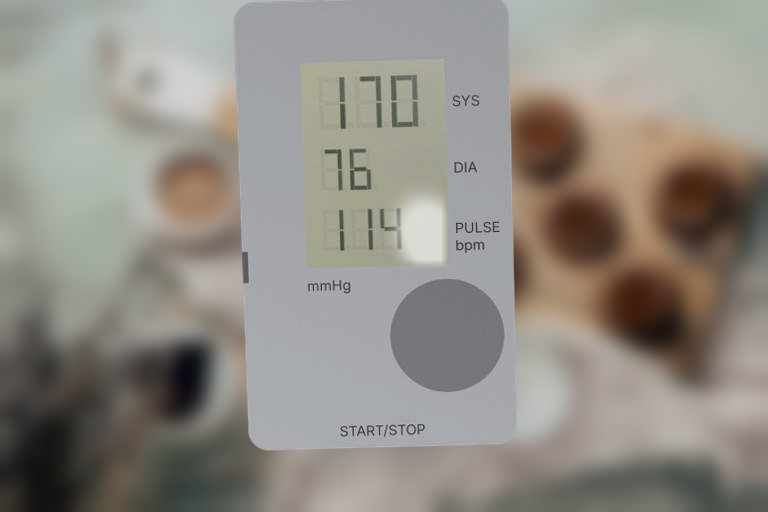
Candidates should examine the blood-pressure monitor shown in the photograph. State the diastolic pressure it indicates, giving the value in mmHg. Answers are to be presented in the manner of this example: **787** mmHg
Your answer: **76** mmHg
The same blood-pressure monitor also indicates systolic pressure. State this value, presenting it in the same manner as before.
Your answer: **170** mmHg
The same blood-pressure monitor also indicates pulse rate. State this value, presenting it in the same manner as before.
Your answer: **114** bpm
